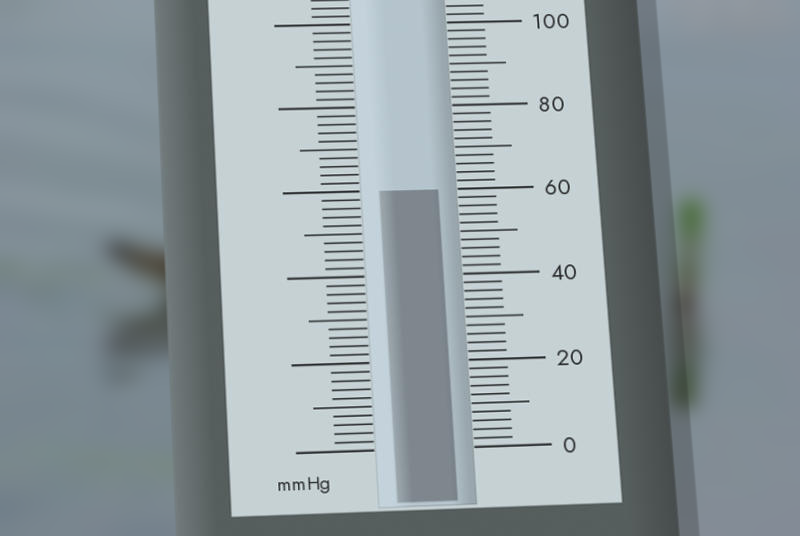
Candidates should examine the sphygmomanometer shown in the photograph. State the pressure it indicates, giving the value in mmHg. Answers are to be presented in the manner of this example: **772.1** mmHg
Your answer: **60** mmHg
